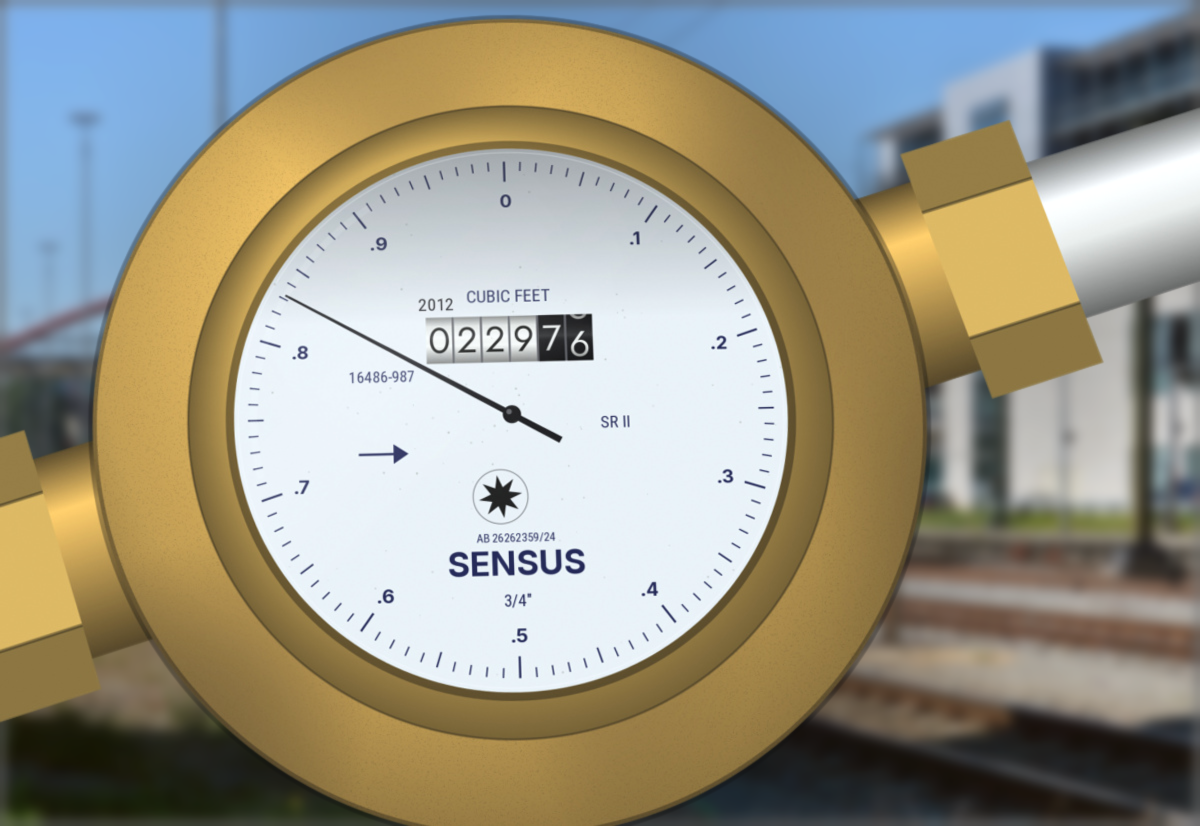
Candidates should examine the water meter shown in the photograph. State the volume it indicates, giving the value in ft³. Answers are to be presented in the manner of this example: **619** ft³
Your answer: **22975.83** ft³
